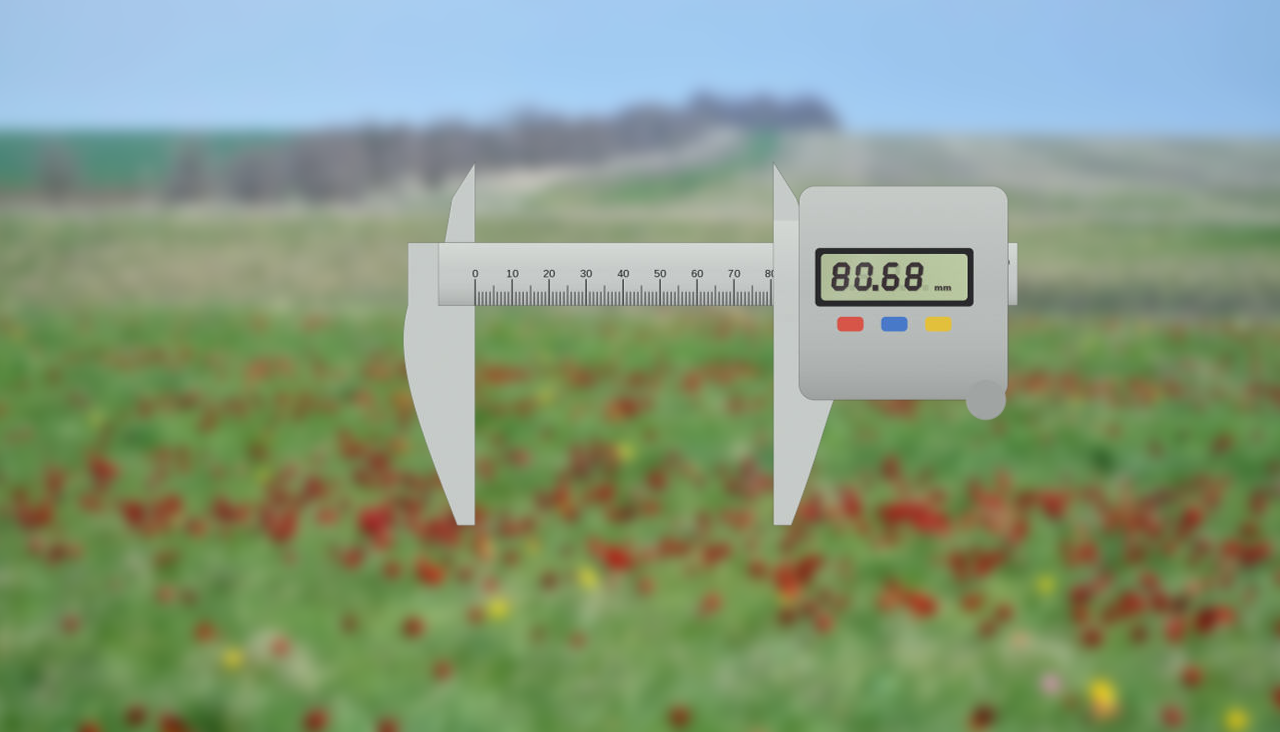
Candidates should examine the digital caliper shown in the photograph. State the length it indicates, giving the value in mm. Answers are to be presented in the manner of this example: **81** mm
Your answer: **80.68** mm
